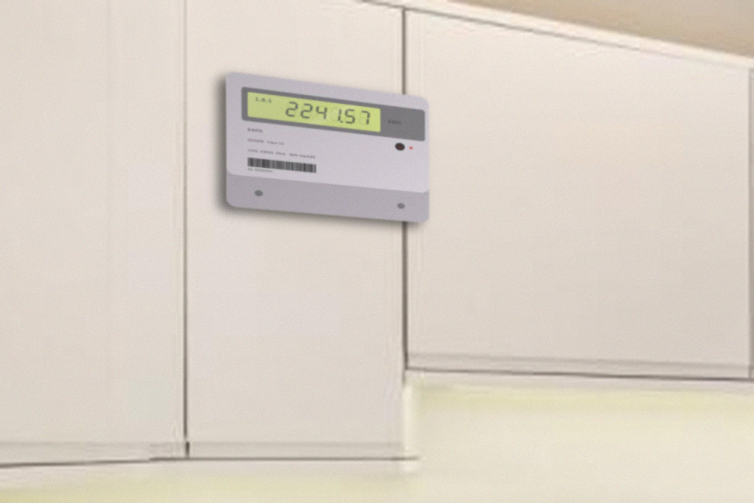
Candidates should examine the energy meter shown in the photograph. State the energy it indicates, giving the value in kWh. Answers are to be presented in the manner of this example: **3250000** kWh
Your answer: **2241.57** kWh
